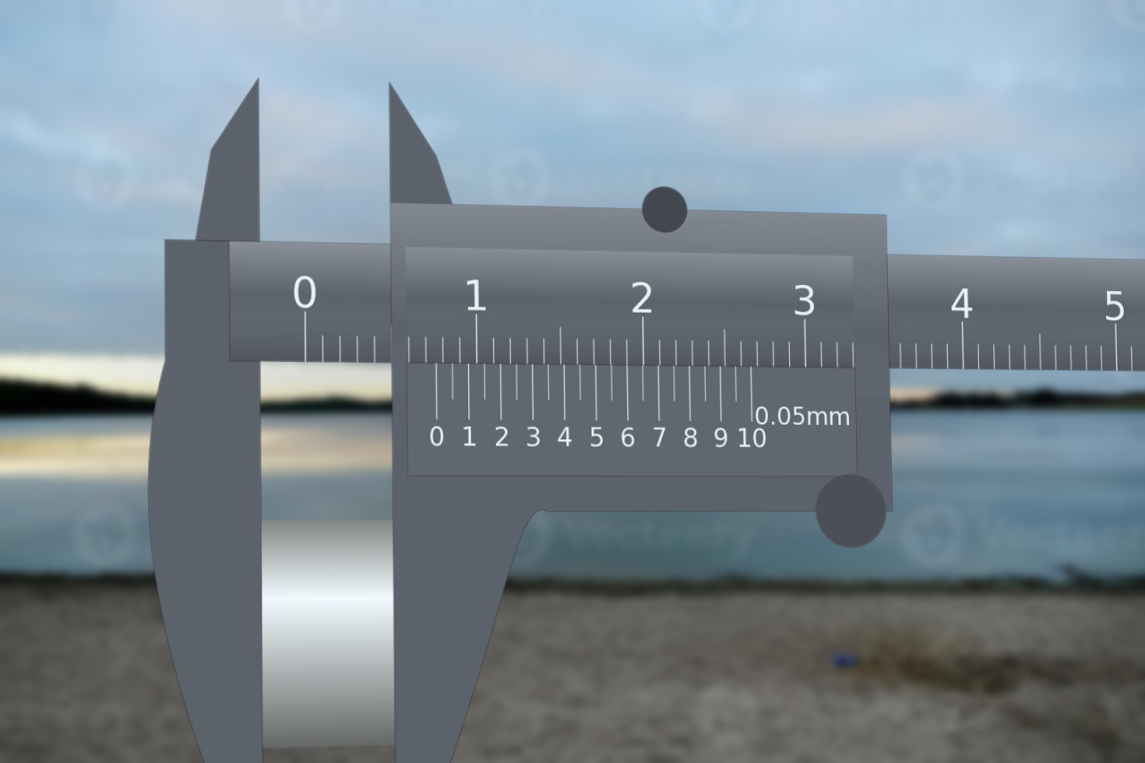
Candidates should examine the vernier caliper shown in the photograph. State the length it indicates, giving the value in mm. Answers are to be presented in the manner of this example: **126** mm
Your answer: **7.6** mm
